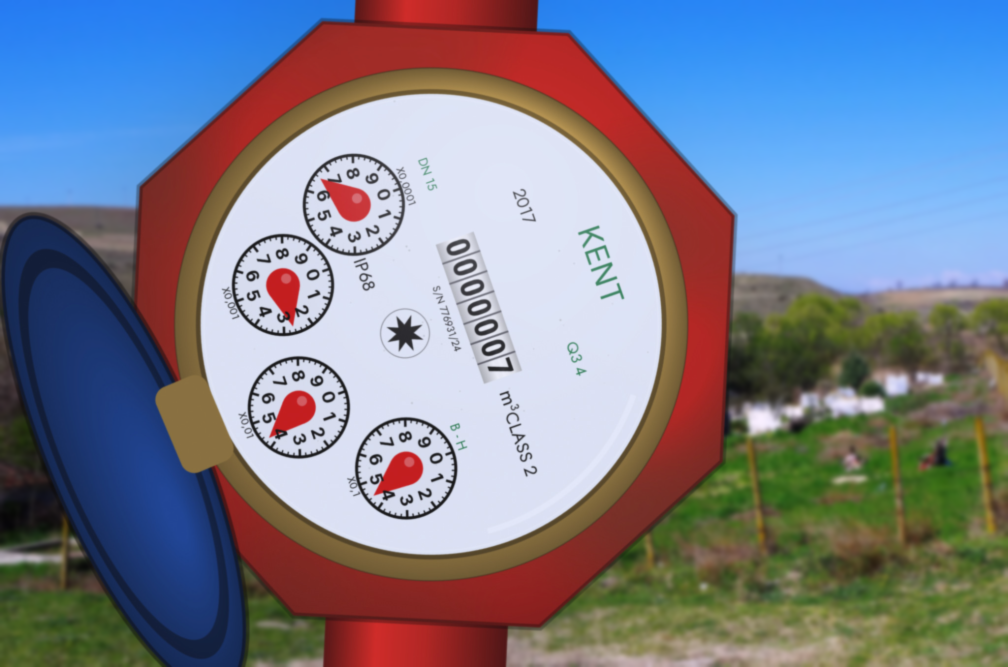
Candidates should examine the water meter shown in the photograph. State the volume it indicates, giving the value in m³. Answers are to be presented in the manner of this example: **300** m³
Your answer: **7.4426** m³
